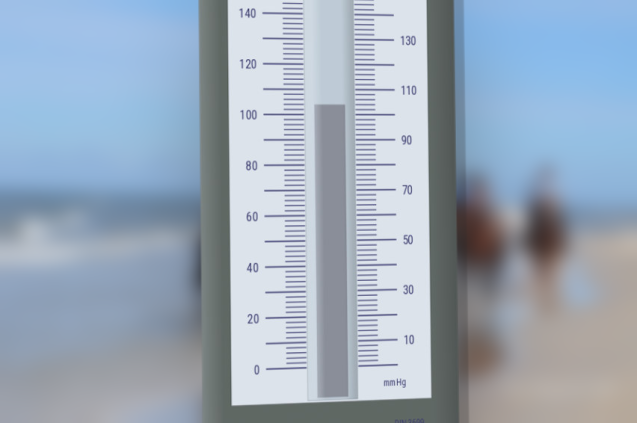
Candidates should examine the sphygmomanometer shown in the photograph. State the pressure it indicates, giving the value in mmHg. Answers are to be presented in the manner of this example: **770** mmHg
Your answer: **104** mmHg
